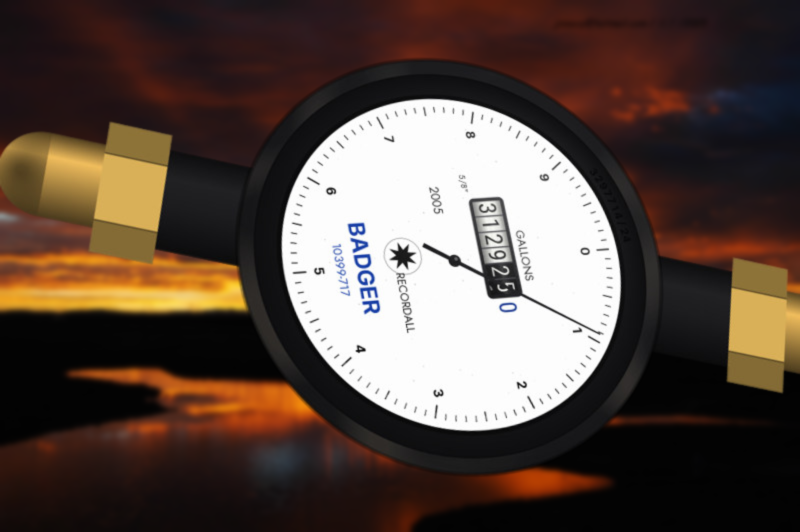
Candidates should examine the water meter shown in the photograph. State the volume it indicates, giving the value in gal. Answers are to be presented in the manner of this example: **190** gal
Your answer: **3129250.9** gal
